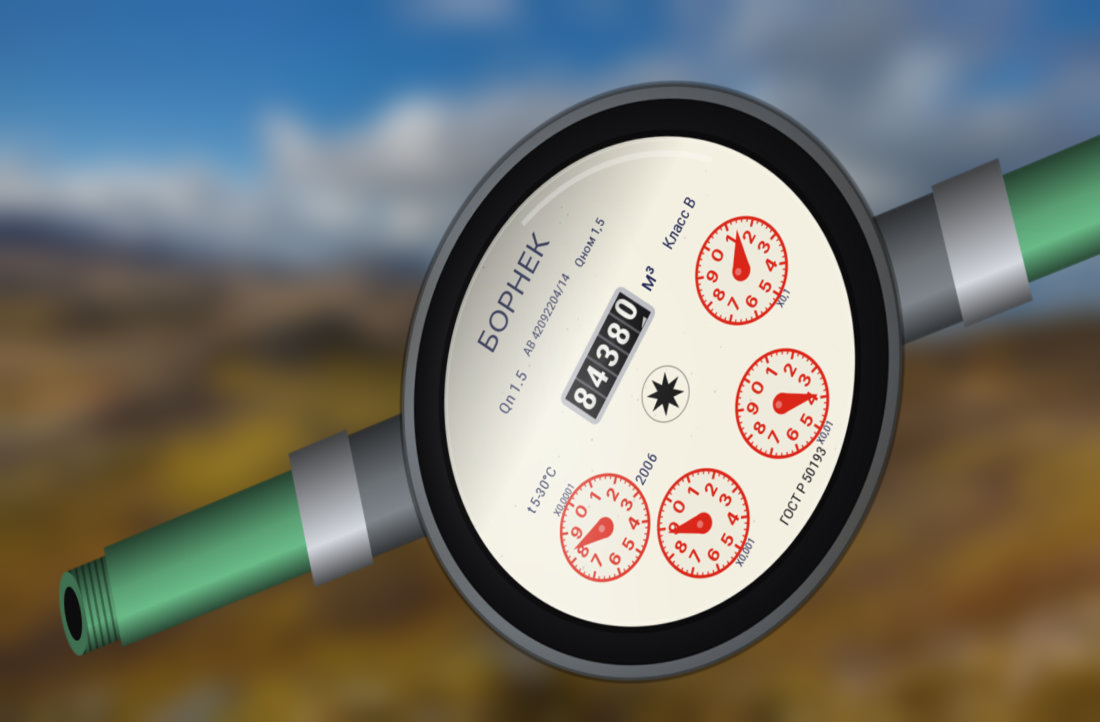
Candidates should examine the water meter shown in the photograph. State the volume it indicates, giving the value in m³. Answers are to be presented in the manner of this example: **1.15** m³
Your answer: **84380.1388** m³
